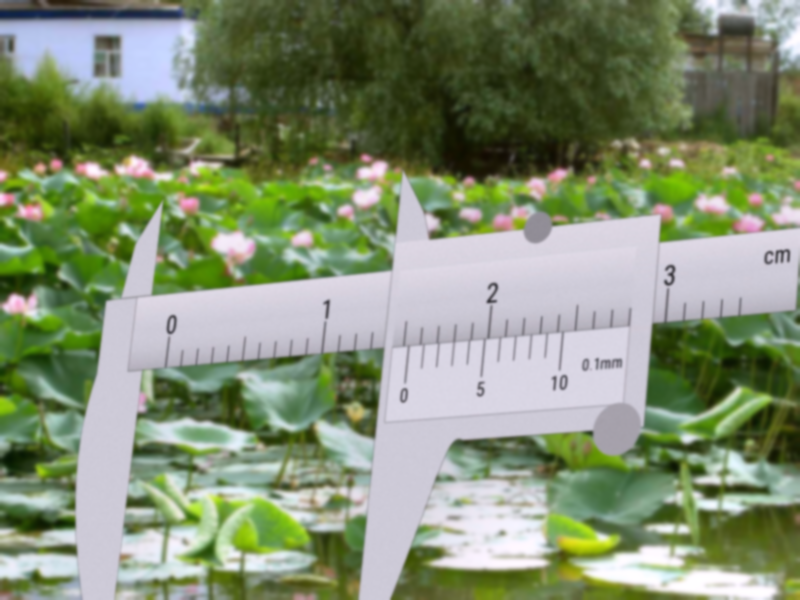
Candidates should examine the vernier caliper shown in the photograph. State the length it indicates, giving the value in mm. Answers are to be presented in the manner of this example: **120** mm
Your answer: **15.3** mm
